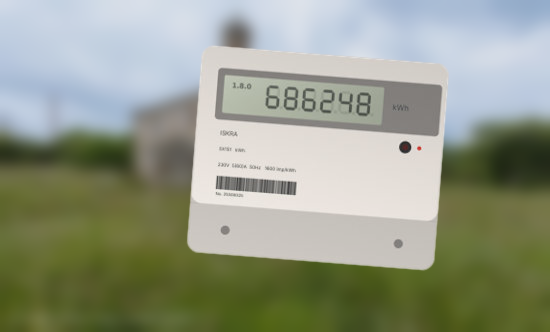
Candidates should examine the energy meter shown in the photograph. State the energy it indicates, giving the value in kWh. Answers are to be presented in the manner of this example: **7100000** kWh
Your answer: **686248** kWh
